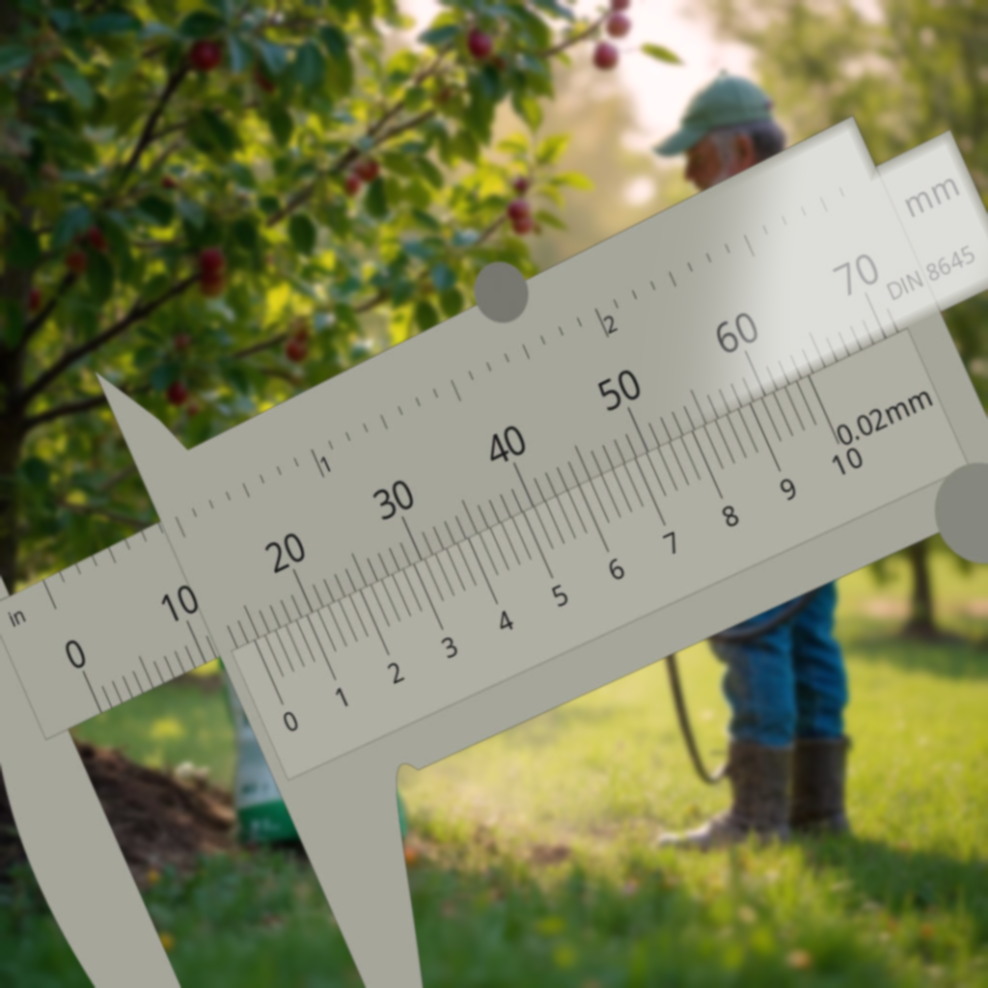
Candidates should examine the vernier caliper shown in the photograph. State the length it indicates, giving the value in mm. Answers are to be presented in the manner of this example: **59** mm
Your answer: **14.6** mm
